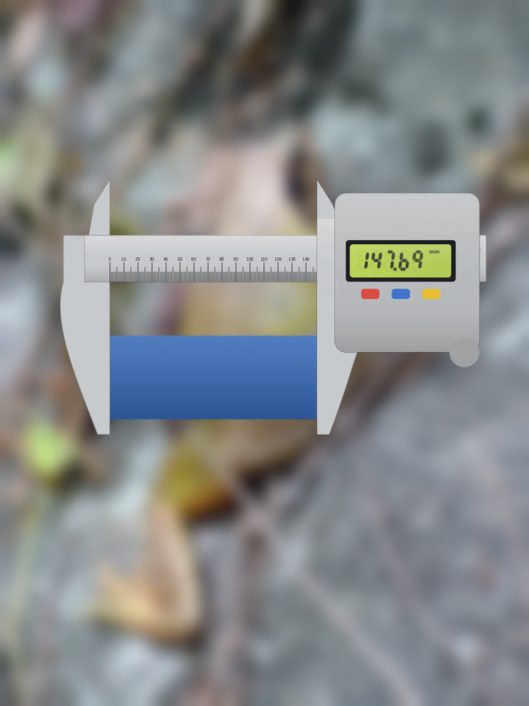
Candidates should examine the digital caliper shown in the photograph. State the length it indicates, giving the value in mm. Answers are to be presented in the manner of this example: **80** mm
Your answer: **147.69** mm
